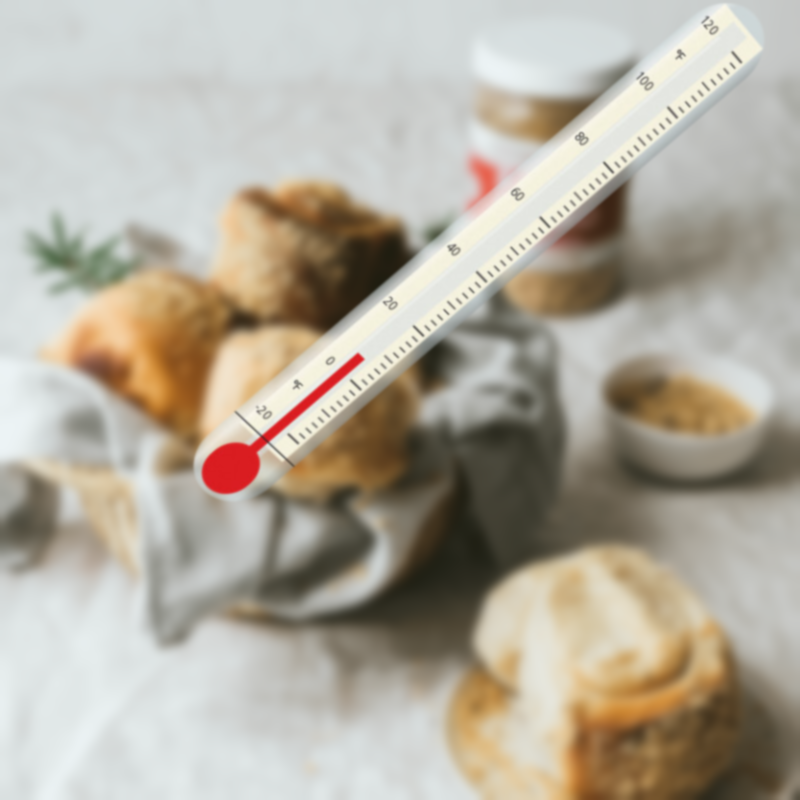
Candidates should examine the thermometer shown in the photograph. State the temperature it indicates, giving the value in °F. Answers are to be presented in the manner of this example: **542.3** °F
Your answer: **6** °F
